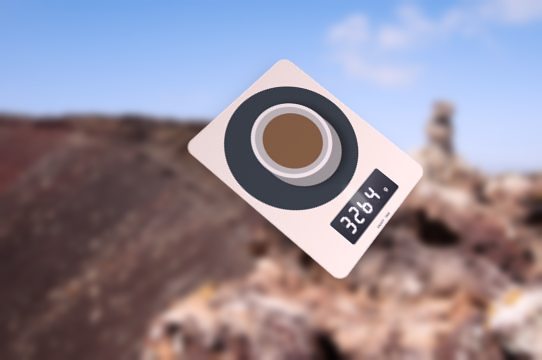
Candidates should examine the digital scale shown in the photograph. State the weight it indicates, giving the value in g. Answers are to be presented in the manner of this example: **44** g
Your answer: **3264** g
